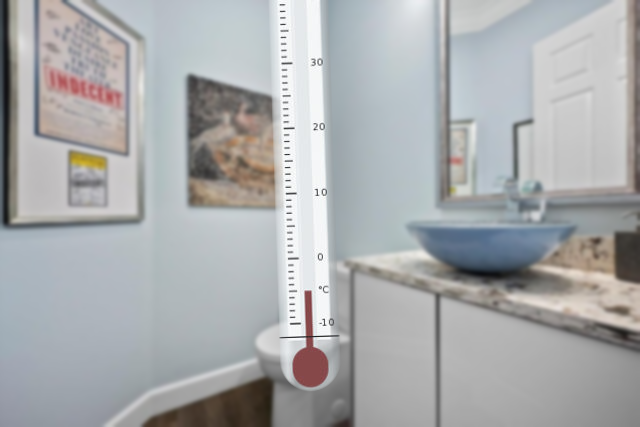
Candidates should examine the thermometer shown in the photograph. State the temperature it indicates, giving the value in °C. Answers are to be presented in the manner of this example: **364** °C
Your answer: **-5** °C
